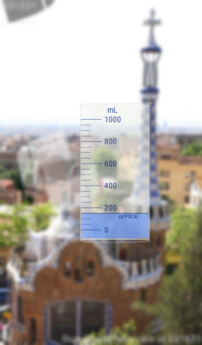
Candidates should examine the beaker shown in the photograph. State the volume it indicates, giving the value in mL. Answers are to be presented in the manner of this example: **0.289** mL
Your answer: **150** mL
